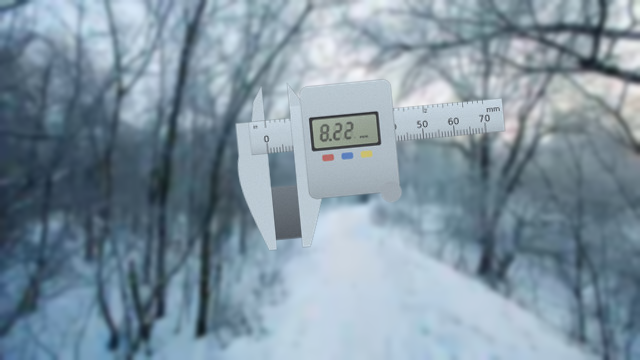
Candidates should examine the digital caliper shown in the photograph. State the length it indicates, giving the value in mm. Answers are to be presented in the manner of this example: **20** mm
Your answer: **8.22** mm
